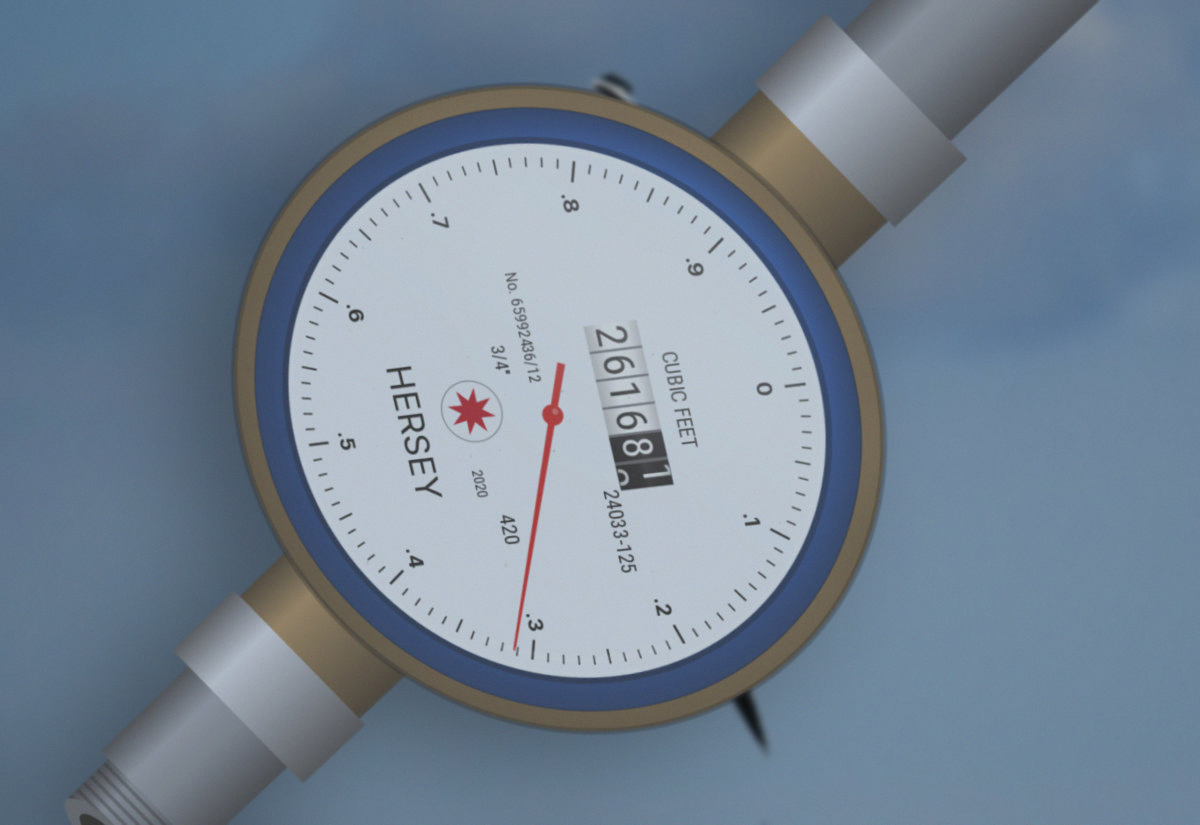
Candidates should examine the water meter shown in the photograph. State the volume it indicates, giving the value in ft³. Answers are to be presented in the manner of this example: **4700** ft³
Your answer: **261681.31** ft³
